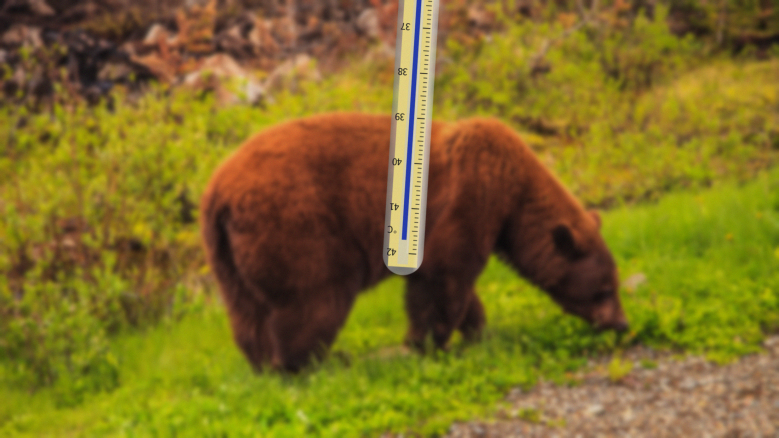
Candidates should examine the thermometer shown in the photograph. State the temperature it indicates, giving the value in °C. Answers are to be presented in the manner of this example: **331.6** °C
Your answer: **41.7** °C
